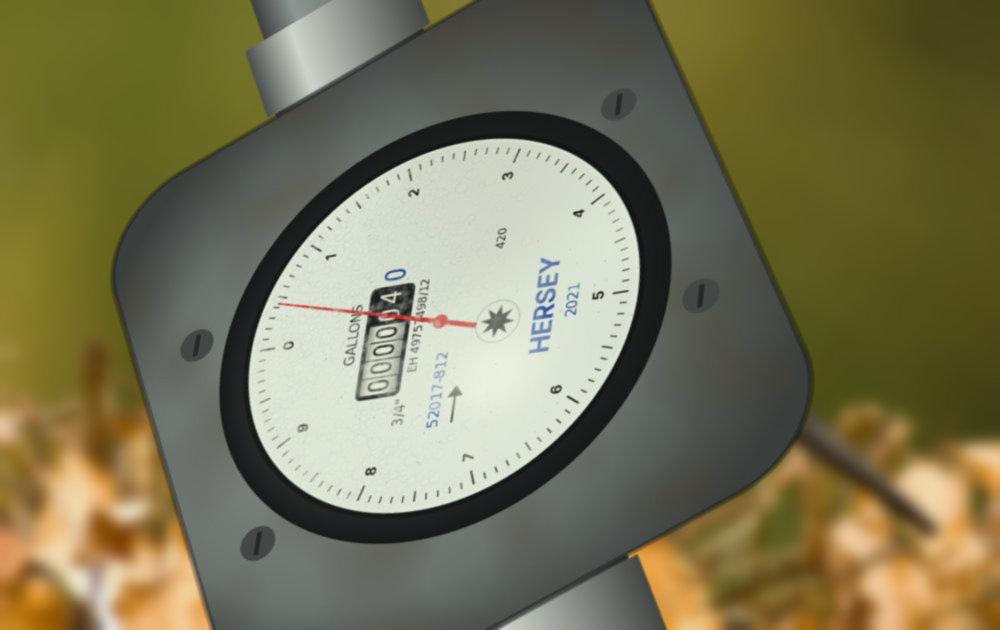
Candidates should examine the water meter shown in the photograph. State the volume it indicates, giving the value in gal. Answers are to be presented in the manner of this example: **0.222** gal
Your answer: **40.4** gal
